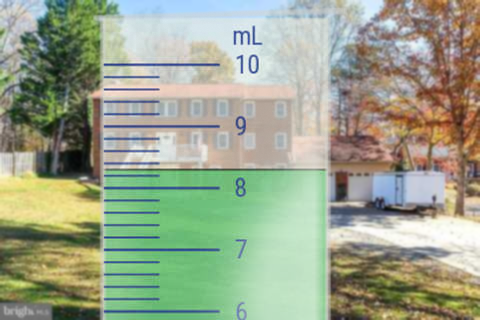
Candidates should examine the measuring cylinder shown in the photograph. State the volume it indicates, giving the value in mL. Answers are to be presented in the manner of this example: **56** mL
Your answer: **8.3** mL
